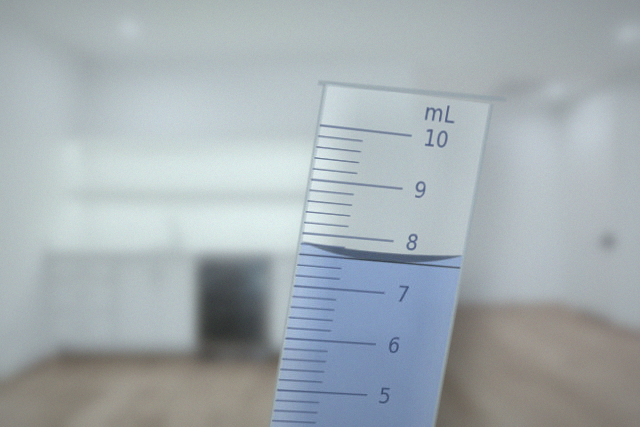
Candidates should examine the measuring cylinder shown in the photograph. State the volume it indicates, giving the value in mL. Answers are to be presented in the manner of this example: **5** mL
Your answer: **7.6** mL
